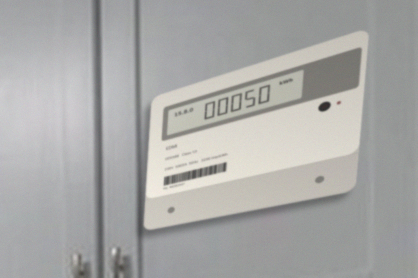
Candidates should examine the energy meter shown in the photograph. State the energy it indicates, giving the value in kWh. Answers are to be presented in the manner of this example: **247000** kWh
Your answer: **50** kWh
